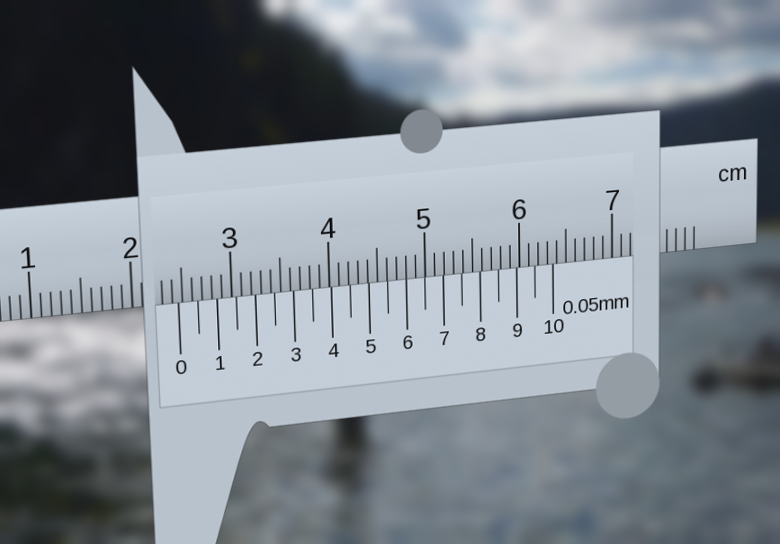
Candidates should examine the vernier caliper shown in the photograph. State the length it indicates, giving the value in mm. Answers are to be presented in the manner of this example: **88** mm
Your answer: **24.6** mm
